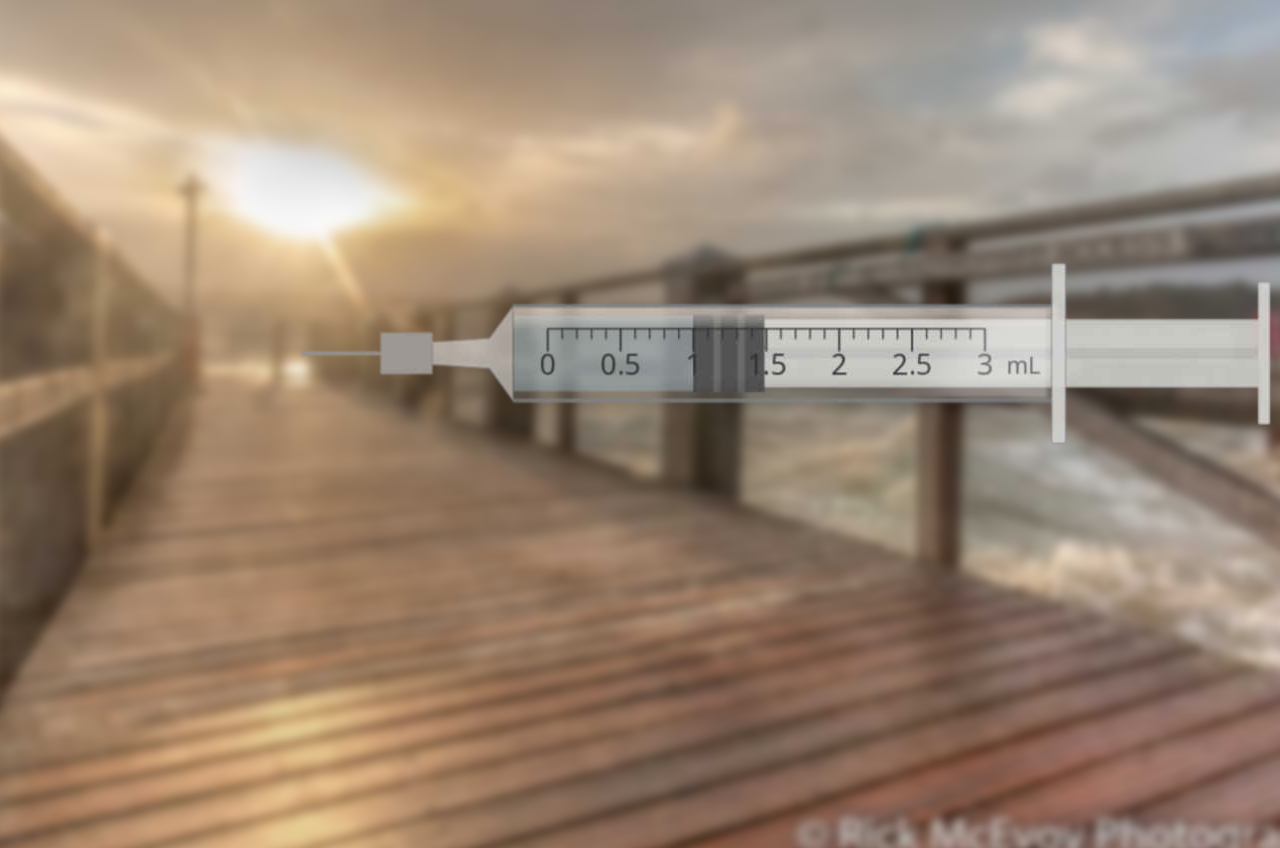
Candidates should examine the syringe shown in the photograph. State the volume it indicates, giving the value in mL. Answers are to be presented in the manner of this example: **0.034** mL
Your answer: **1** mL
